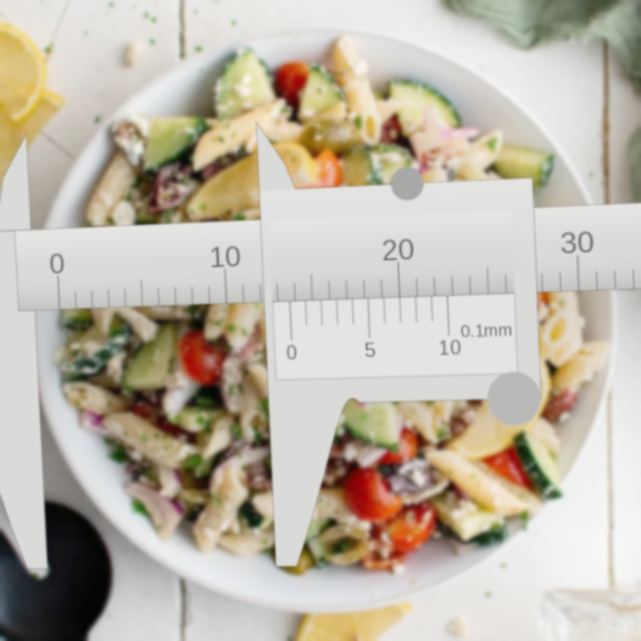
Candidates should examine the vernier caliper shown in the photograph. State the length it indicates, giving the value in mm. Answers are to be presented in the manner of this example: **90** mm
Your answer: **13.7** mm
